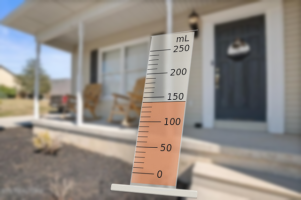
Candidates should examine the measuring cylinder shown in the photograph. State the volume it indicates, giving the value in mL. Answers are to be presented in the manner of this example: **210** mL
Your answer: **140** mL
